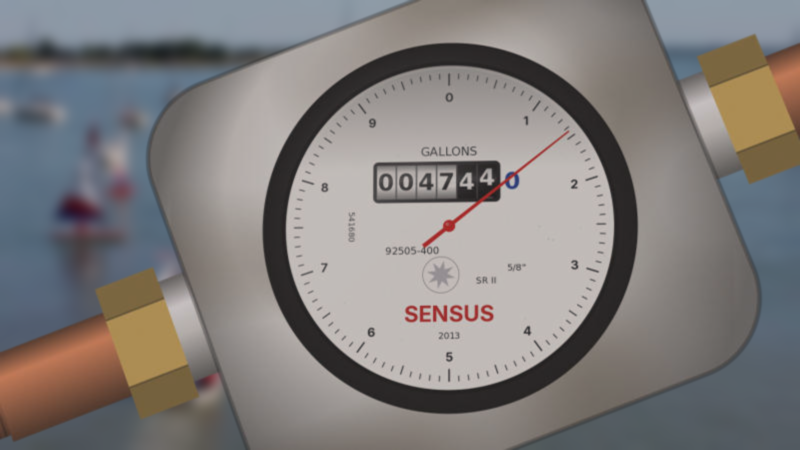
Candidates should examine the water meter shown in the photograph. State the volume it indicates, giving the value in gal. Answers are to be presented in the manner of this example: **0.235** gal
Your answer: **47441.4** gal
